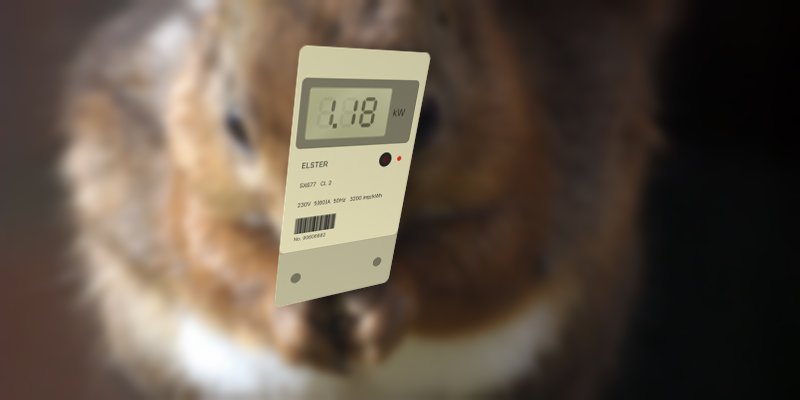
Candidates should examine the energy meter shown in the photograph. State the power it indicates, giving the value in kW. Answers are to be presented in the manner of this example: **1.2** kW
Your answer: **1.18** kW
